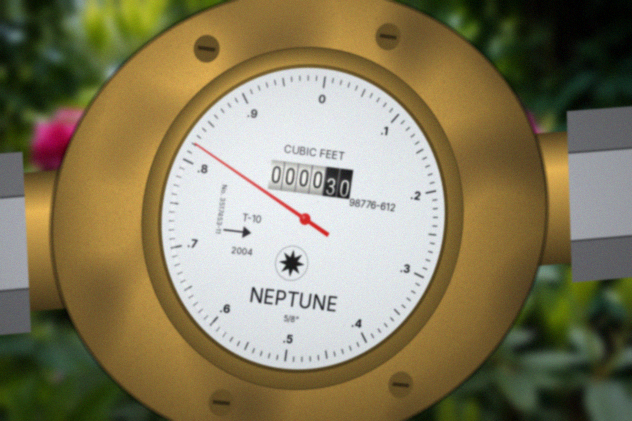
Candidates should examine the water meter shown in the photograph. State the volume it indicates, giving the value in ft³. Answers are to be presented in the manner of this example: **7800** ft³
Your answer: **29.82** ft³
